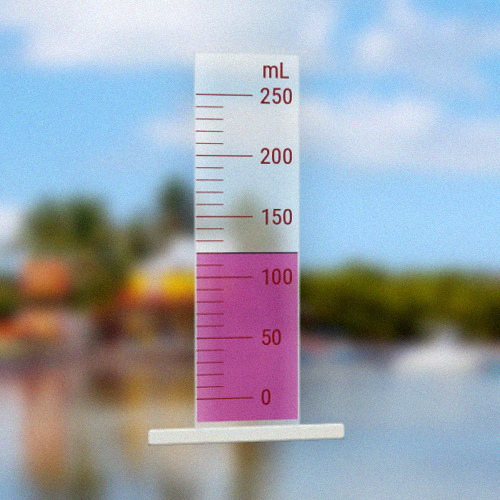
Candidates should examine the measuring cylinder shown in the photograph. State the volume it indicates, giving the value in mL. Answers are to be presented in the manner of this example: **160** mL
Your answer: **120** mL
